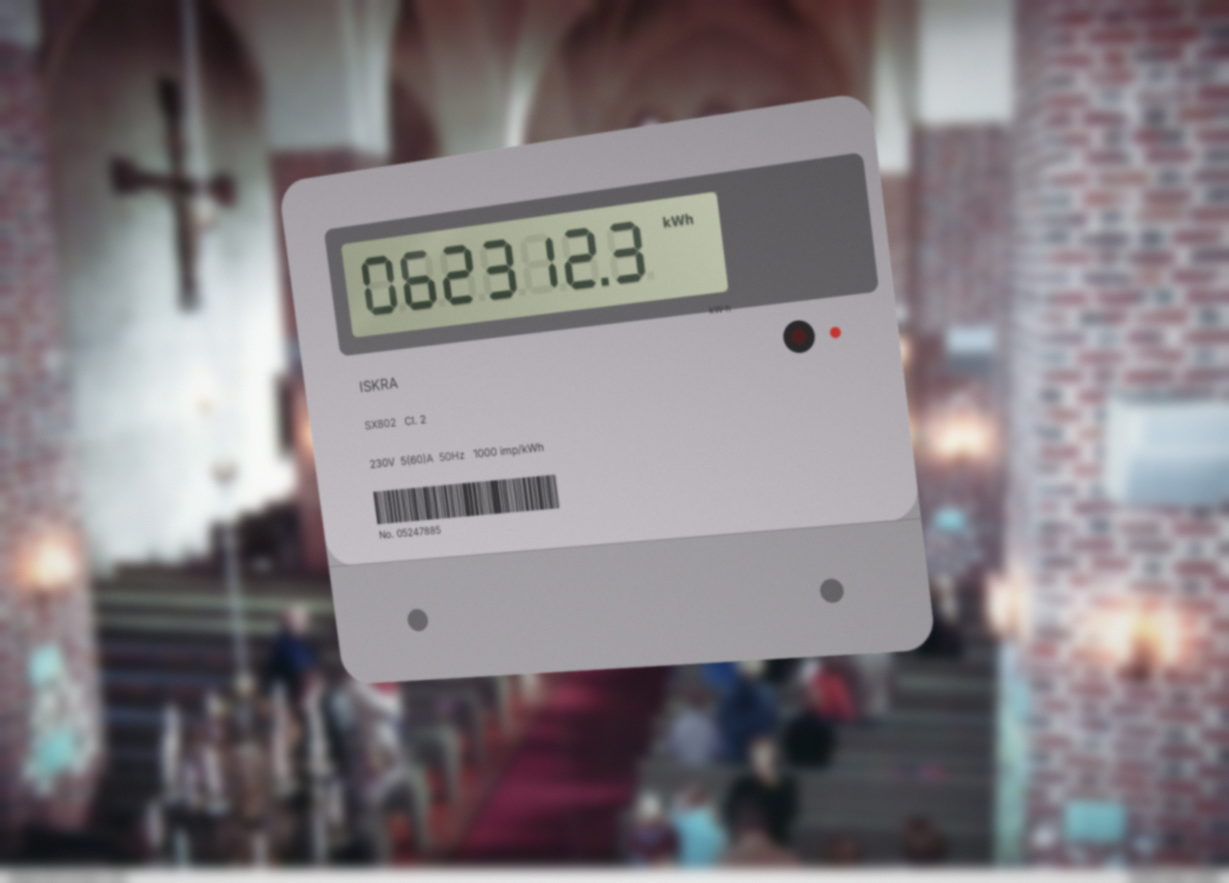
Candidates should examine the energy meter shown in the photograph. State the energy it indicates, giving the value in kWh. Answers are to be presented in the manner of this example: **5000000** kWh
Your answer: **62312.3** kWh
